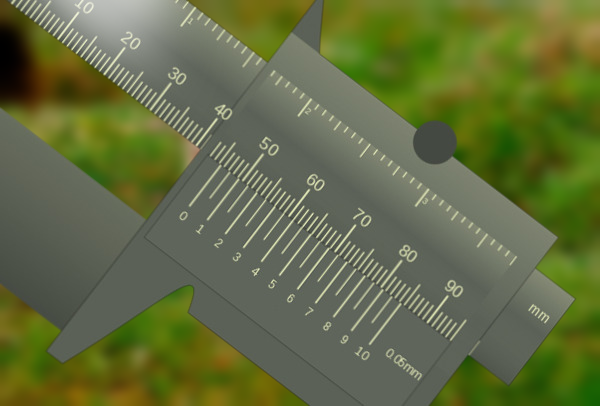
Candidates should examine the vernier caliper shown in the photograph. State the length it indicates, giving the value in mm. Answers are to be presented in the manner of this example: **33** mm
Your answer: **45.4** mm
